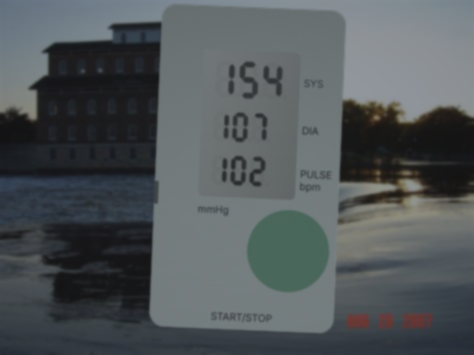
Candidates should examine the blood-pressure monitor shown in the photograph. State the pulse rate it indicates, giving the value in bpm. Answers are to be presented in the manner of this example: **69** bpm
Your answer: **102** bpm
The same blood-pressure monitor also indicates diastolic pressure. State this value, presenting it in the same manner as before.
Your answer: **107** mmHg
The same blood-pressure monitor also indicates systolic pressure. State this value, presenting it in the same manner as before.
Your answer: **154** mmHg
